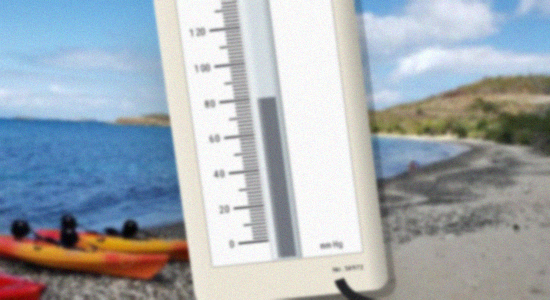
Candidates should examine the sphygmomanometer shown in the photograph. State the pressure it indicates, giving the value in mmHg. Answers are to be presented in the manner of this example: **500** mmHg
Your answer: **80** mmHg
